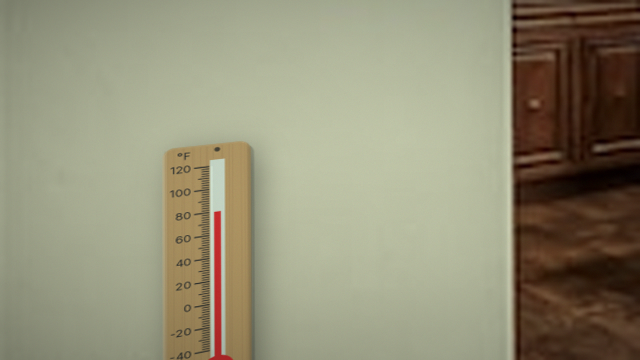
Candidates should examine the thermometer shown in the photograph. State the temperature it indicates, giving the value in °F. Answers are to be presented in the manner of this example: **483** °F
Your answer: **80** °F
